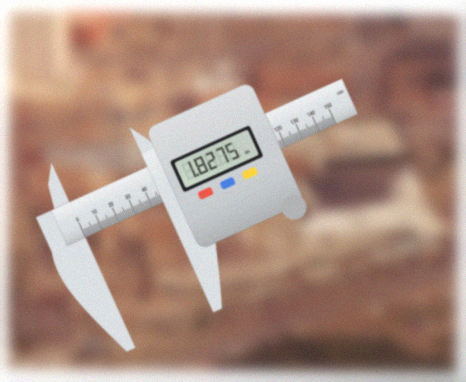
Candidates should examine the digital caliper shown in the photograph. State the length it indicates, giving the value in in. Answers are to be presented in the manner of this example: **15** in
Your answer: **1.8275** in
